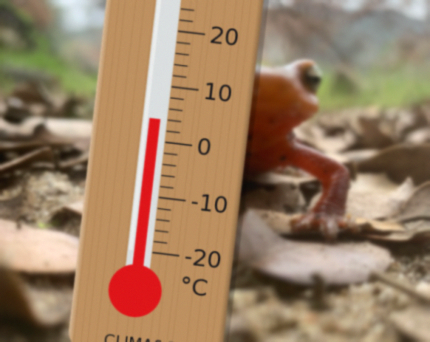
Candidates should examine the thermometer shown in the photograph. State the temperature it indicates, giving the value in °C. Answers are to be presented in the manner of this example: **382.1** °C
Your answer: **4** °C
